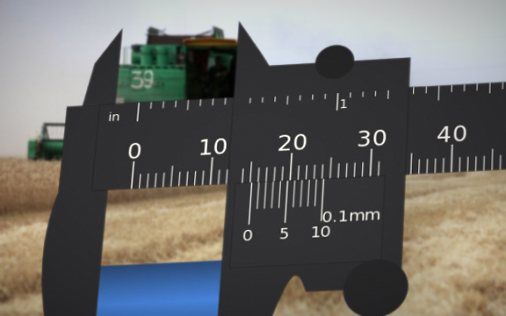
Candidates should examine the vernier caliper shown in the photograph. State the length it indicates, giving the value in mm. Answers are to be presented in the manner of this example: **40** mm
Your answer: **15.2** mm
